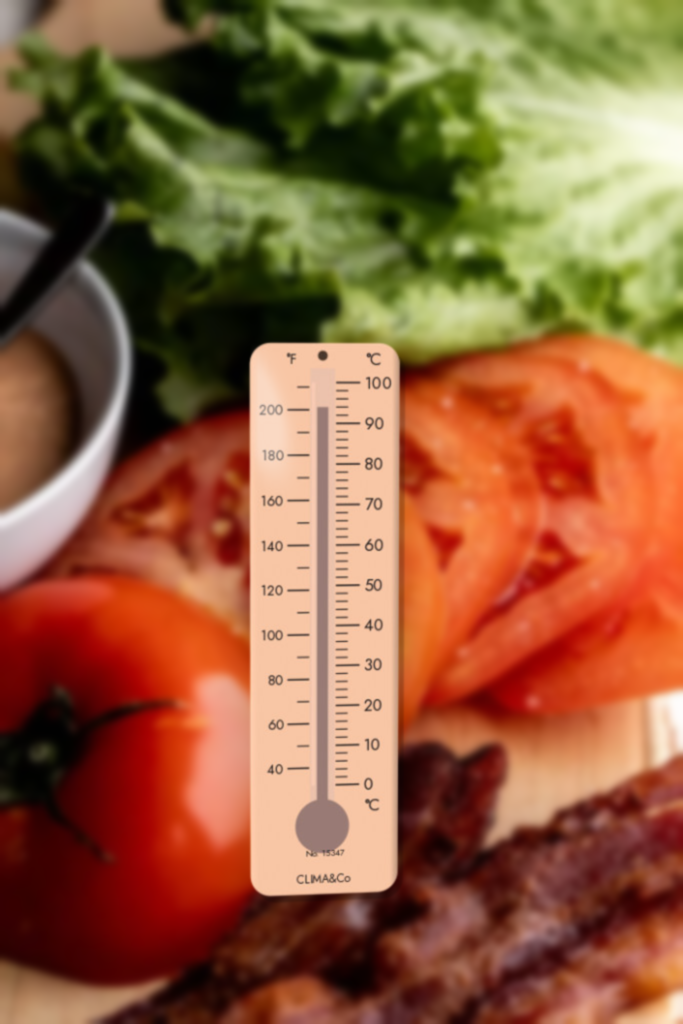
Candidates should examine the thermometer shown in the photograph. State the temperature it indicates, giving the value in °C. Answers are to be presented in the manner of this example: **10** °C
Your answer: **94** °C
